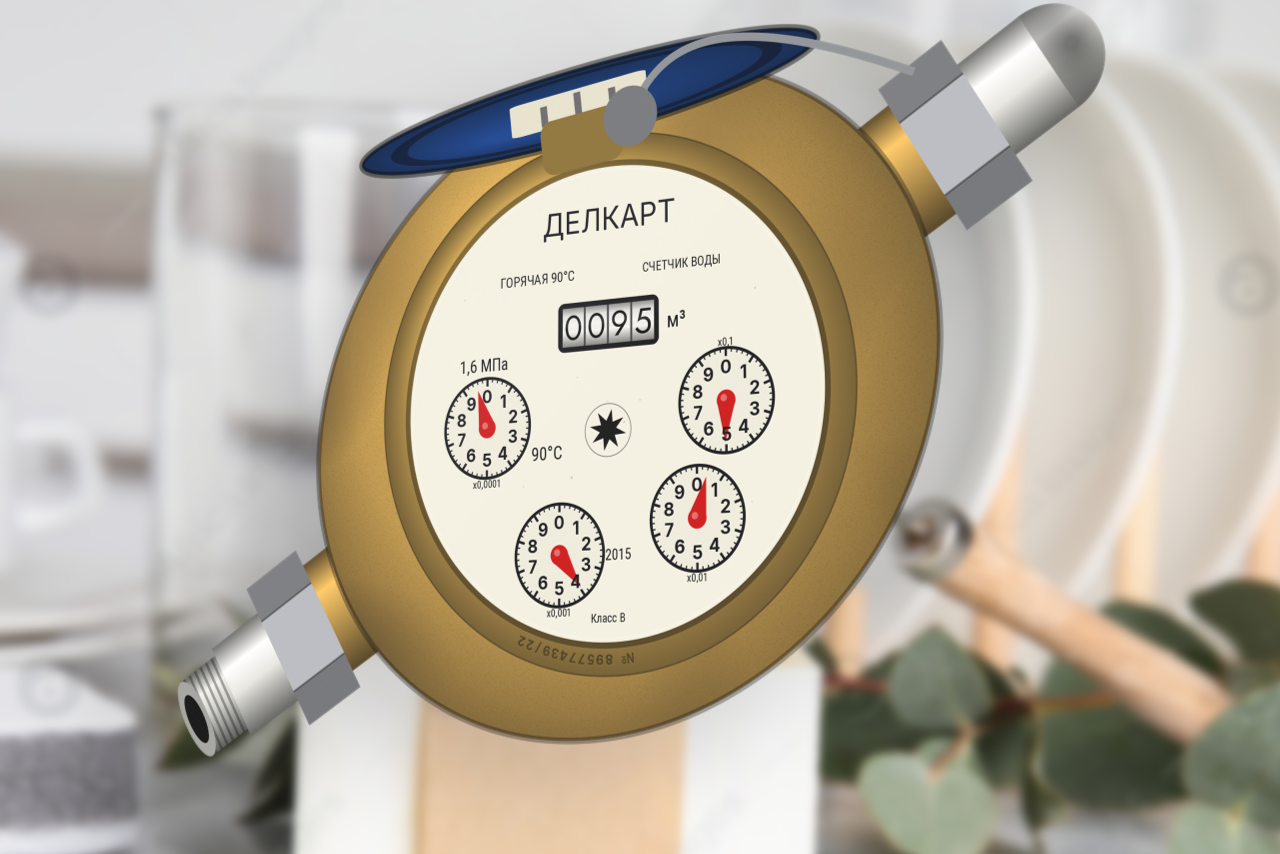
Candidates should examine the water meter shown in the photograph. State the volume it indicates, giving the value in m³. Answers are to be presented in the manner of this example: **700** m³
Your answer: **95.5039** m³
